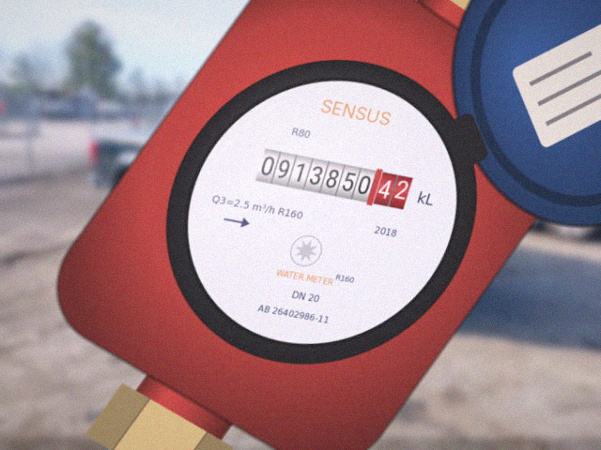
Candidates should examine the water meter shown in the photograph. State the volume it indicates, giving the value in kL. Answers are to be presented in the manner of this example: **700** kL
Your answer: **913850.42** kL
